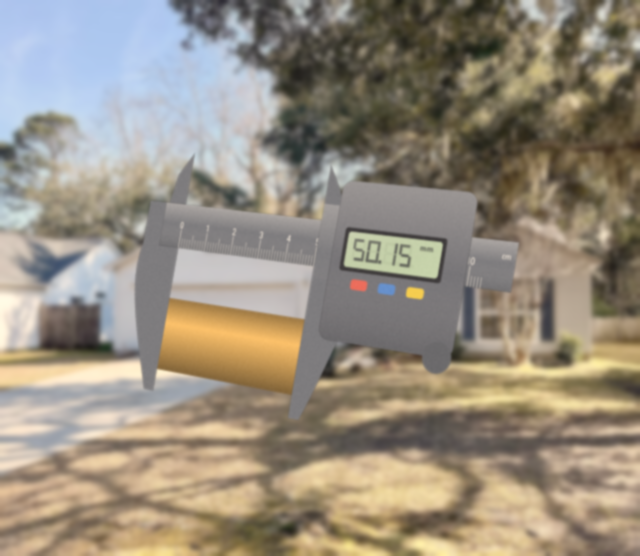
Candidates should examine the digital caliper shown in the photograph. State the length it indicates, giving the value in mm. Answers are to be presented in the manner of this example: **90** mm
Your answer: **50.15** mm
